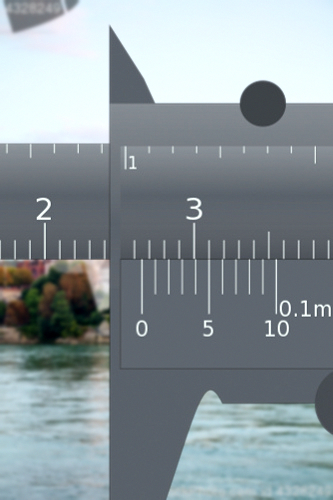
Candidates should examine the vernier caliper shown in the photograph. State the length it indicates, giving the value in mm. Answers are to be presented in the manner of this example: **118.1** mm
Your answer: **26.5** mm
